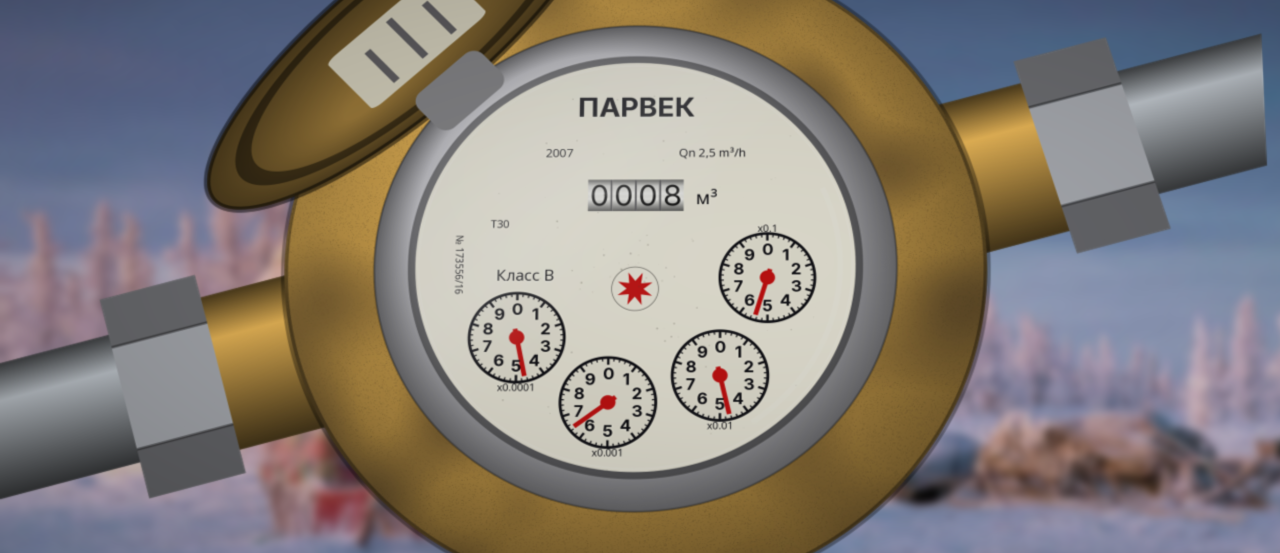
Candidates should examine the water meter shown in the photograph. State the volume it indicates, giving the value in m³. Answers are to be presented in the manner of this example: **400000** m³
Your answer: **8.5464** m³
